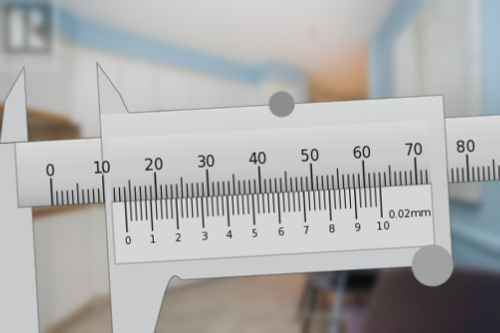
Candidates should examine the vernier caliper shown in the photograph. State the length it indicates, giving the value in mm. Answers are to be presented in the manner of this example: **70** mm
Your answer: **14.0** mm
